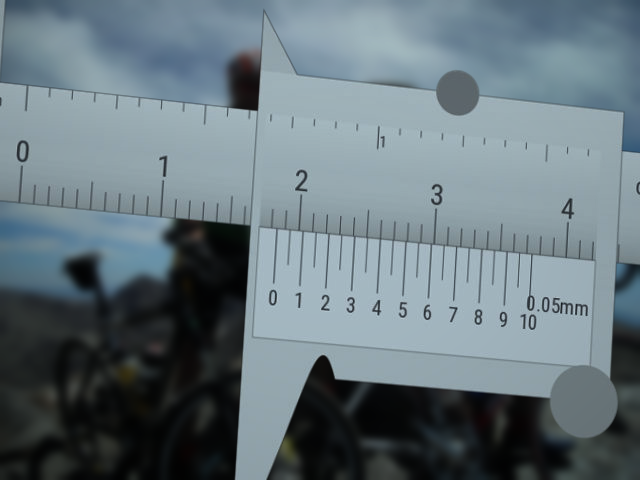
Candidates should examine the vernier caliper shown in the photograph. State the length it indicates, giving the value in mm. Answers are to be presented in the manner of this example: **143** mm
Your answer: **18.4** mm
